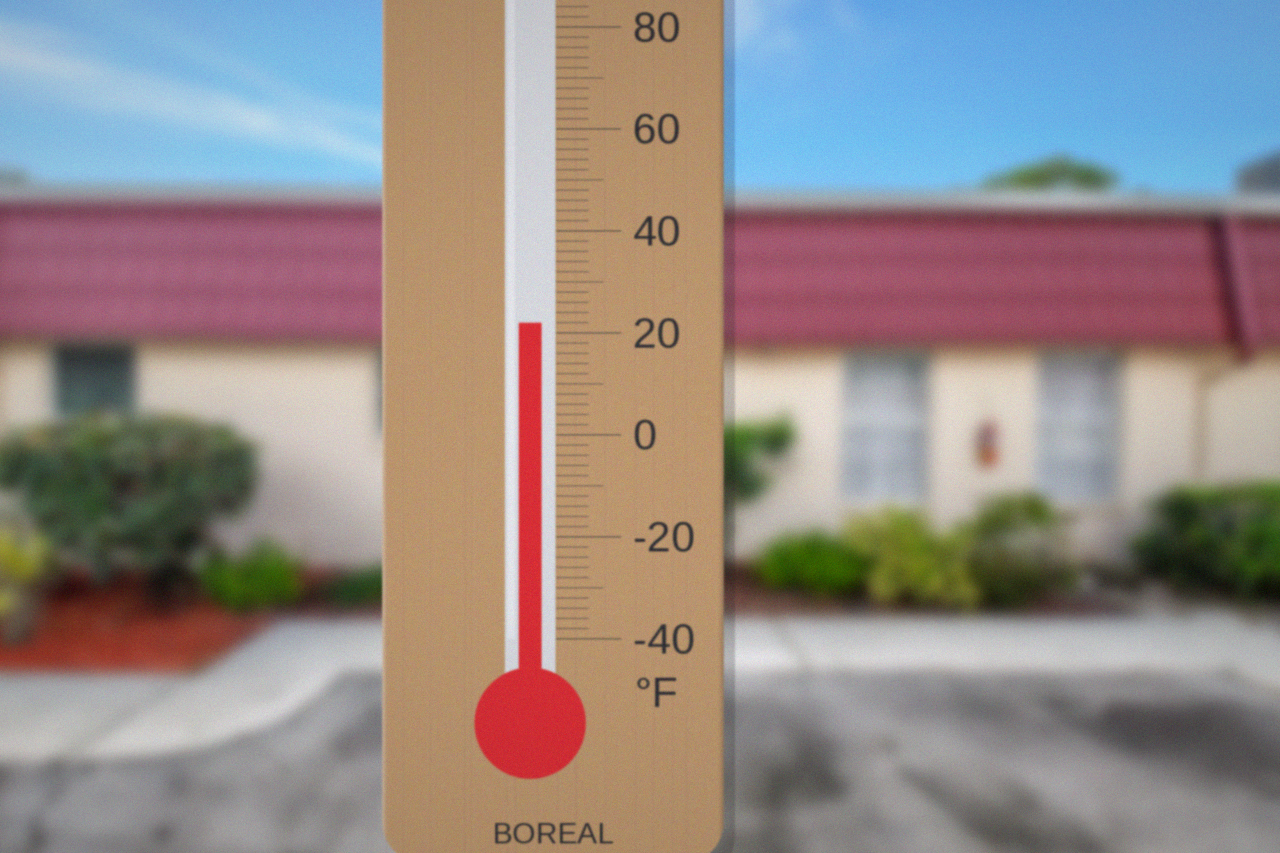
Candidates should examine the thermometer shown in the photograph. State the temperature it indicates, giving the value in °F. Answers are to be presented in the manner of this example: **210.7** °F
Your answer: **22** °F
